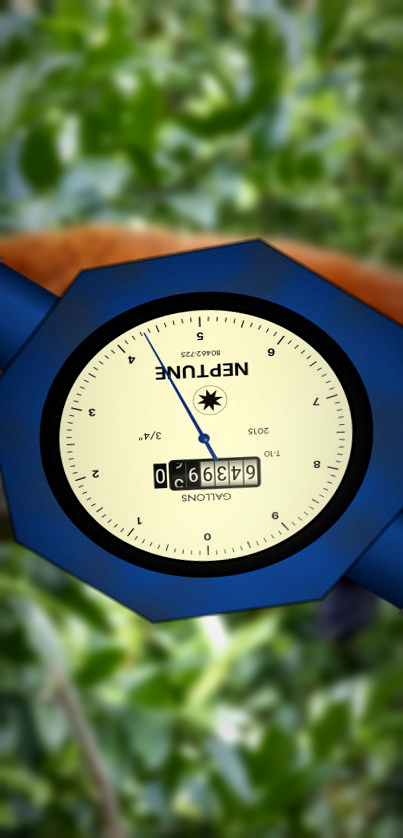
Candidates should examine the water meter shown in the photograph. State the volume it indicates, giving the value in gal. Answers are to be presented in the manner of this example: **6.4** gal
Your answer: **6439954.3** gal
